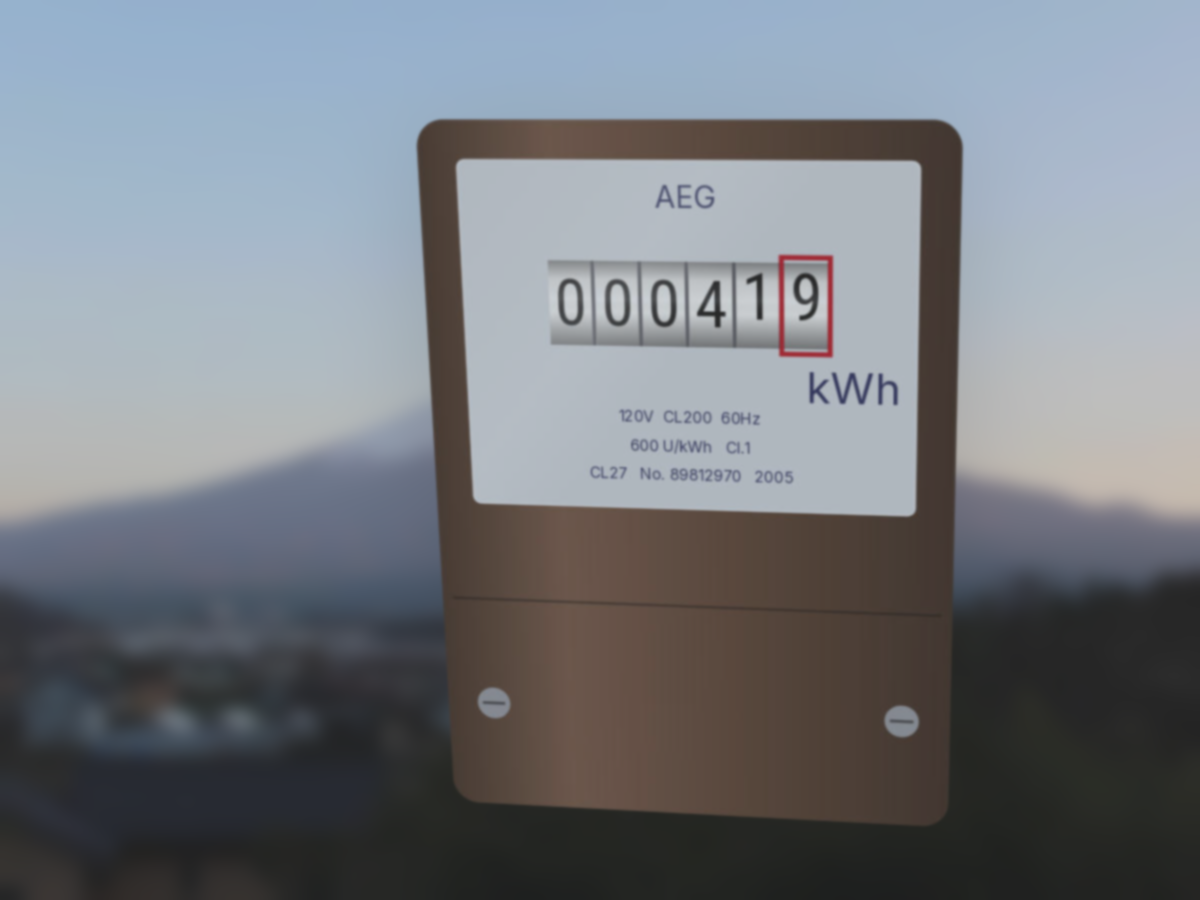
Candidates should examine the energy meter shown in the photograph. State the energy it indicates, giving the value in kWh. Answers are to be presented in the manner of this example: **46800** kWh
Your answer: **41.9** kWh
